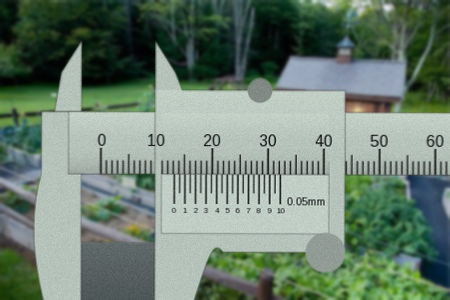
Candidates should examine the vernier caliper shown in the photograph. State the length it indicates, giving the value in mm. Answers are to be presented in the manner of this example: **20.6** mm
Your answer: **13.2** mm
